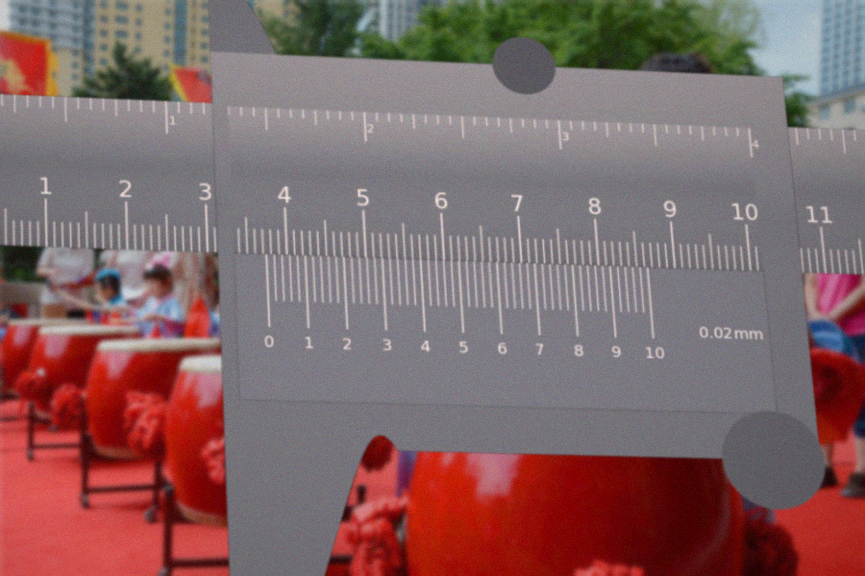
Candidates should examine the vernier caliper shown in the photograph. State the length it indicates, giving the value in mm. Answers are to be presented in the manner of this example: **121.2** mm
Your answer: **37.4** mm
